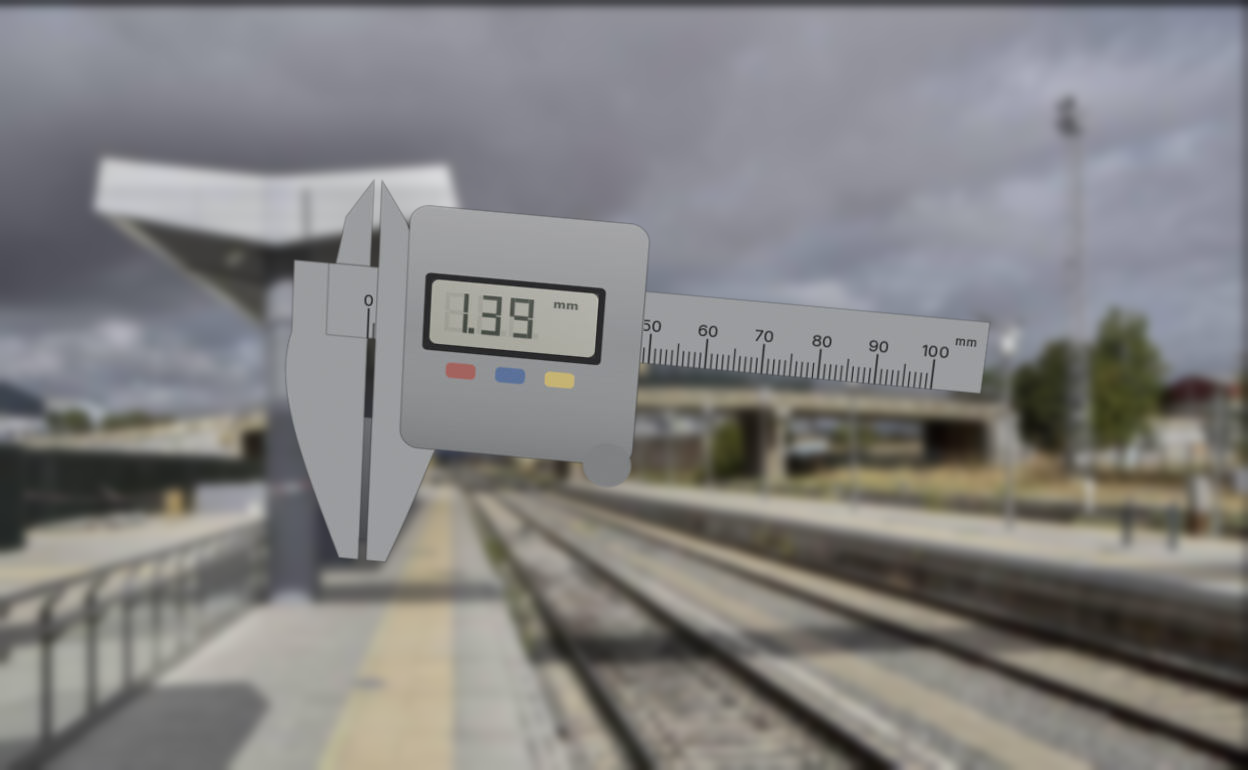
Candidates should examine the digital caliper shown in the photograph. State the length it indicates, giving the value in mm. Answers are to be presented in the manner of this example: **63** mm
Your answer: **1.39** mm
